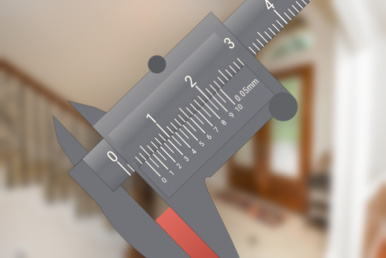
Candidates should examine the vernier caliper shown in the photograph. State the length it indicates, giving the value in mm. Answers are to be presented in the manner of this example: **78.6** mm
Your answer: **3.8** mm
